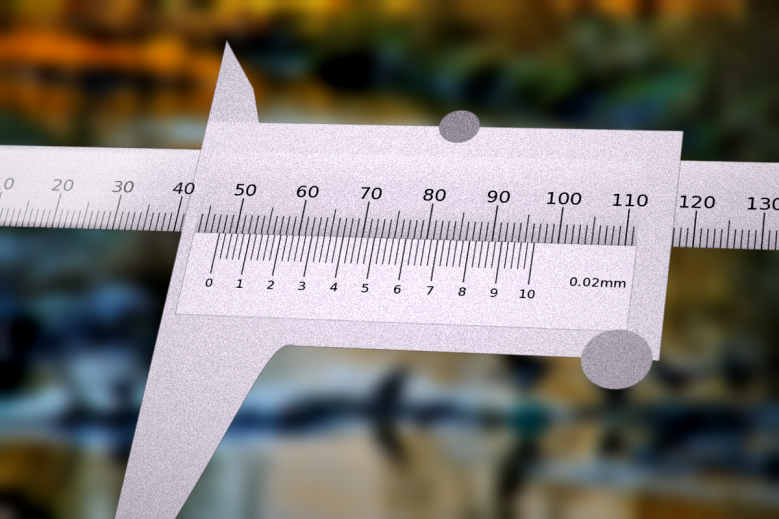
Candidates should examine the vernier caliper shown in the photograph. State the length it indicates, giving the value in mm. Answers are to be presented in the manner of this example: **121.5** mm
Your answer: **47.4** mm
